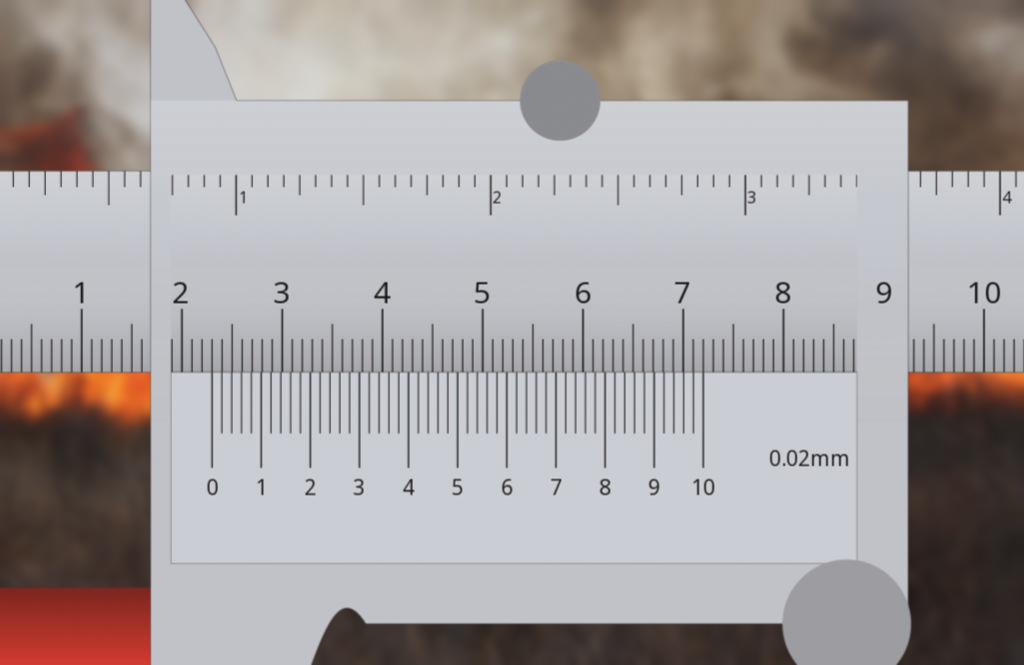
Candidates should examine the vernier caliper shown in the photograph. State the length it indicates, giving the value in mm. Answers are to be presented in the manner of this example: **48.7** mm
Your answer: **23.0** mm
